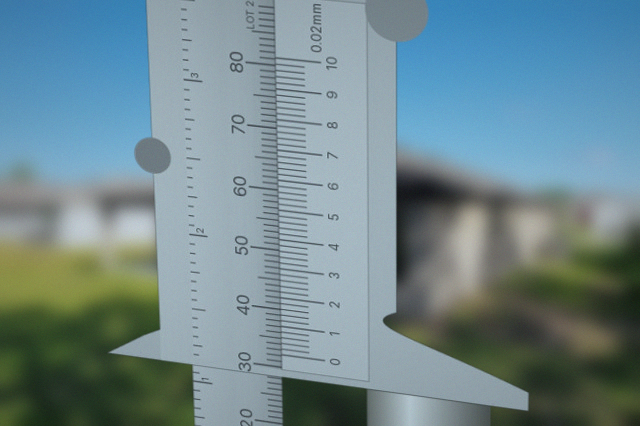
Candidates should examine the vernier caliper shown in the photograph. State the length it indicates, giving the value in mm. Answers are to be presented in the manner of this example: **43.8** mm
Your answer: **32.2** mm
